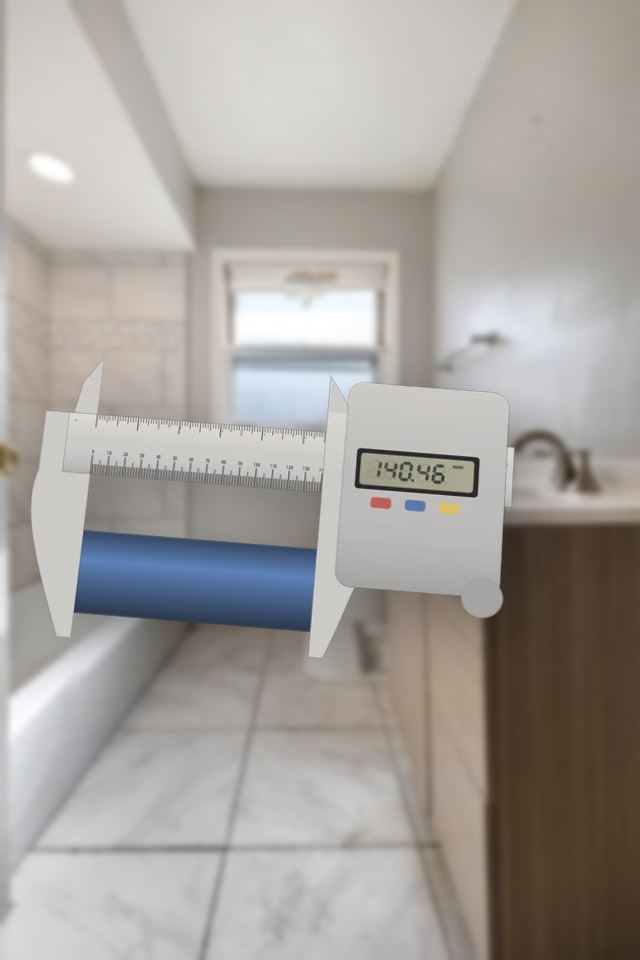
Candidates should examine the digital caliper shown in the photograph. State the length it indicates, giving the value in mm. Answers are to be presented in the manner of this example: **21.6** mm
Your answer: **140.46** mm
